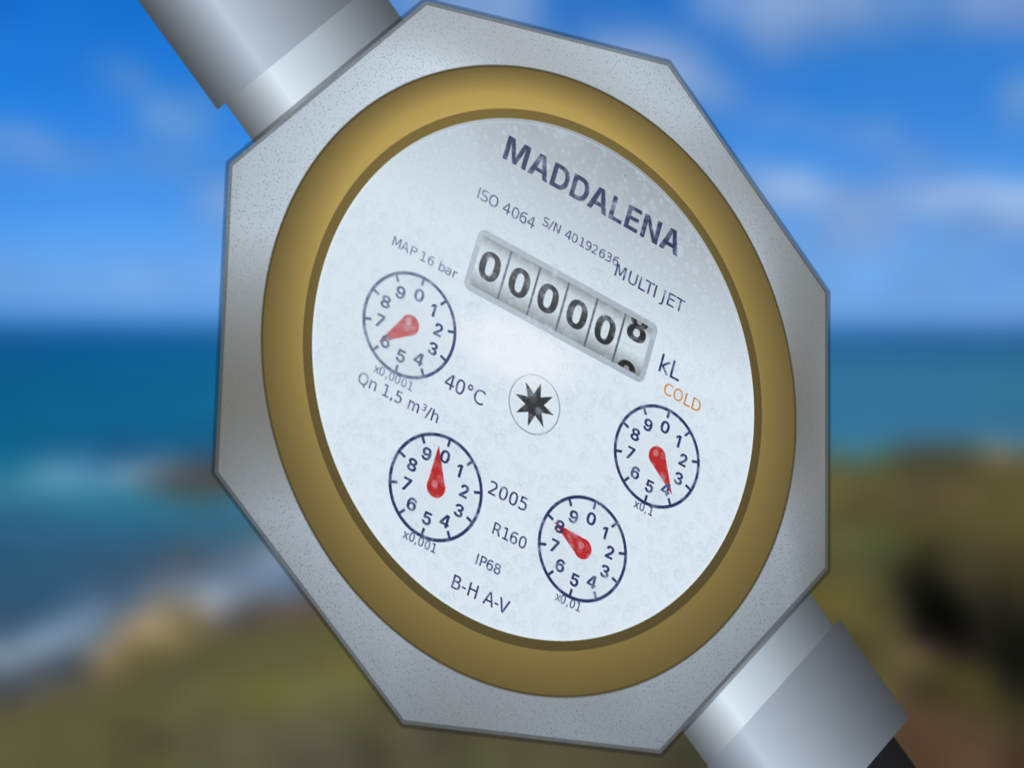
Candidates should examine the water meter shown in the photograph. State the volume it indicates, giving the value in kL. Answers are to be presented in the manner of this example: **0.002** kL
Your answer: **8.3796** kL
